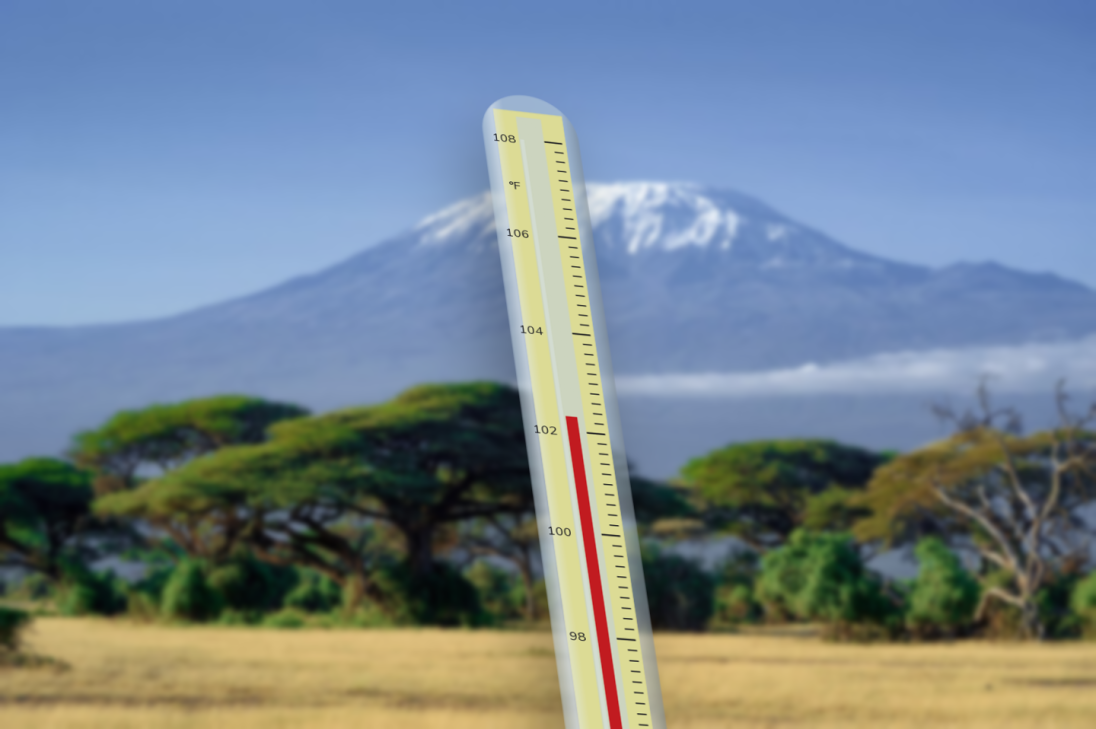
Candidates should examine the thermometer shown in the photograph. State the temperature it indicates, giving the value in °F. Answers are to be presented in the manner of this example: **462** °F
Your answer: **102.3** °F
